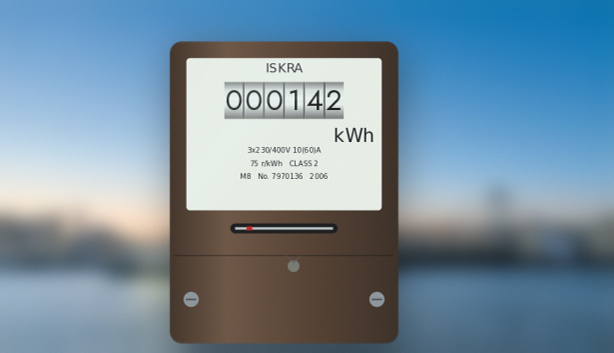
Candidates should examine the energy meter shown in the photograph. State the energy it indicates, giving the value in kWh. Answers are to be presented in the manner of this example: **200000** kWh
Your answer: **142** kWh
